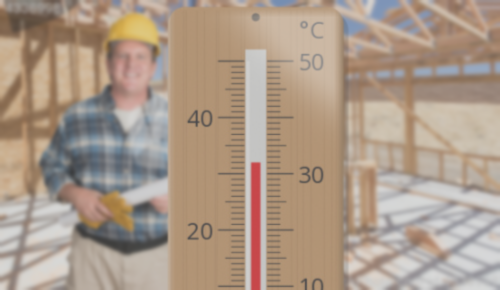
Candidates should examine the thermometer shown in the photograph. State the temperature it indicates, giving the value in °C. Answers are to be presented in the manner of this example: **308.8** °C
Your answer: **32** °C
